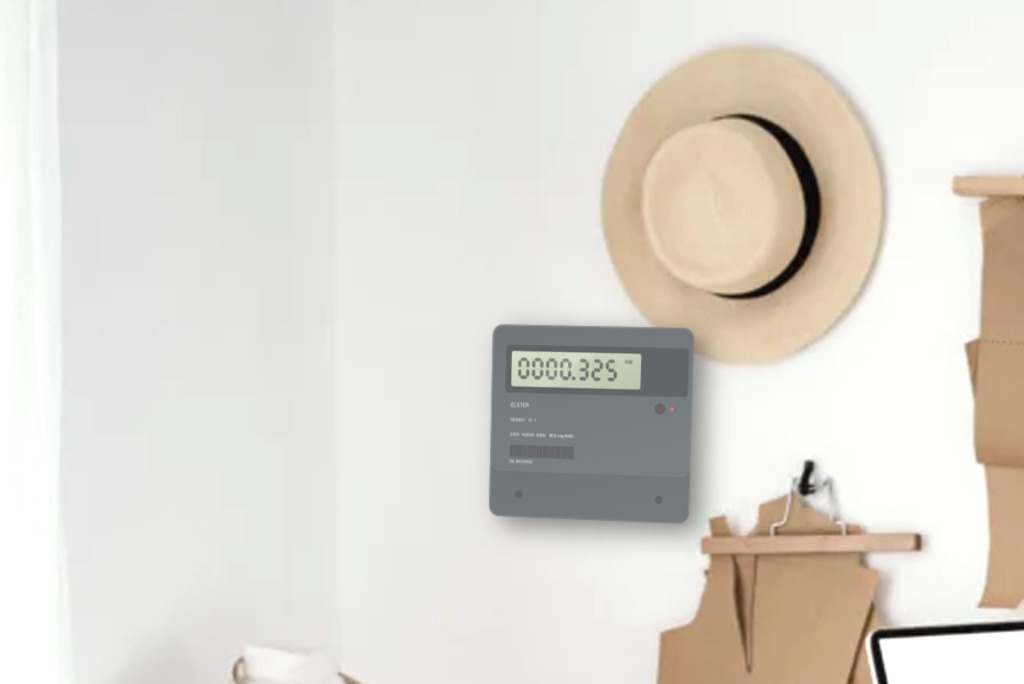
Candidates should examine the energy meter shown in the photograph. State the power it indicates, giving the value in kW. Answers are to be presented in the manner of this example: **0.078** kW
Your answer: **0.325** kW
